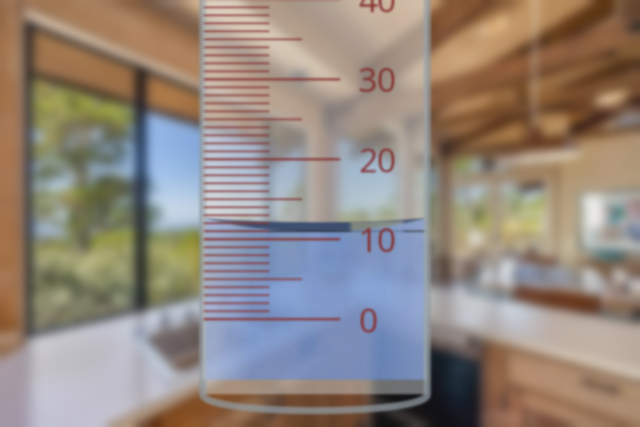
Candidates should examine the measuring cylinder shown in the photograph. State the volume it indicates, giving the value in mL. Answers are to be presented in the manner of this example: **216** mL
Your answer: **11** mL
